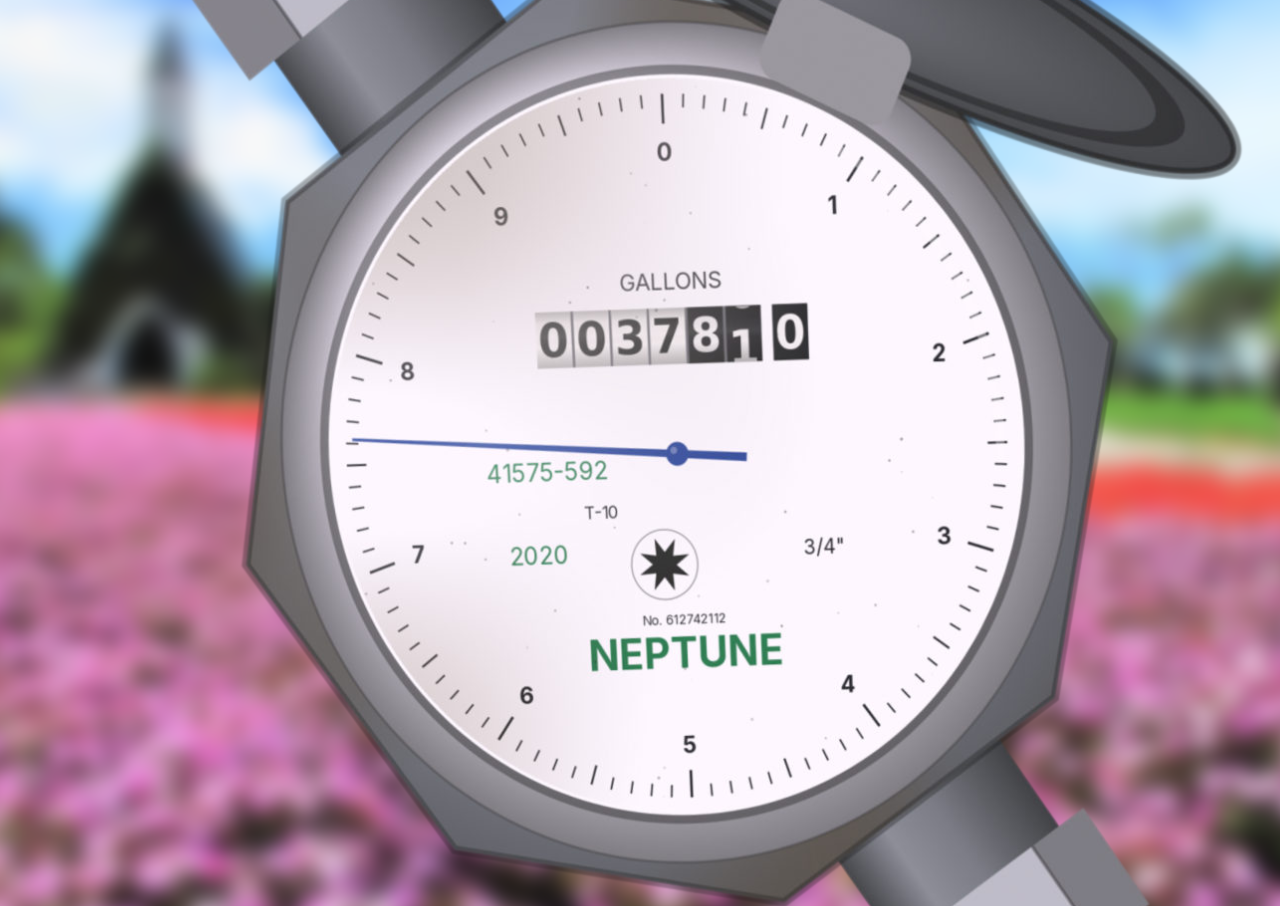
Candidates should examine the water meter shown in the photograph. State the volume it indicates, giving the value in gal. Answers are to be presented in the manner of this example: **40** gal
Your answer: **37807.6** gal
